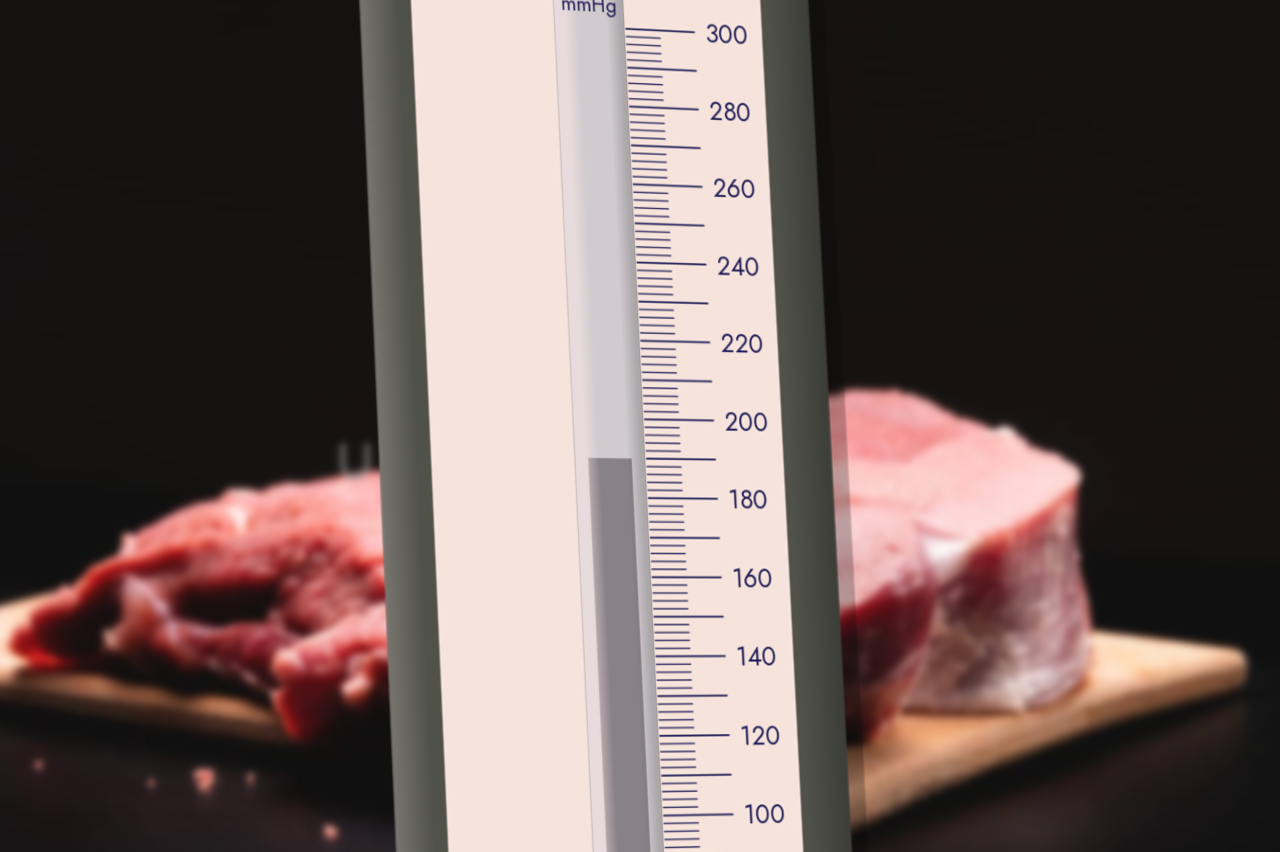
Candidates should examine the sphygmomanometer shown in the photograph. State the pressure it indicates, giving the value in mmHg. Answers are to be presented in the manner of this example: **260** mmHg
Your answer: **190** mmHg
